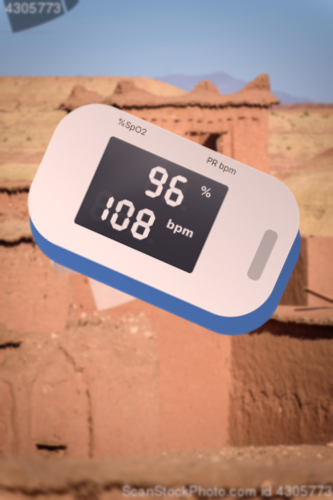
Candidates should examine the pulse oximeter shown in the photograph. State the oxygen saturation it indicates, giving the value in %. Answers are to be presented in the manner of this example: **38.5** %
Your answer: **96** %
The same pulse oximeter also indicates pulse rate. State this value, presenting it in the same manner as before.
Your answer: **108** bpm
